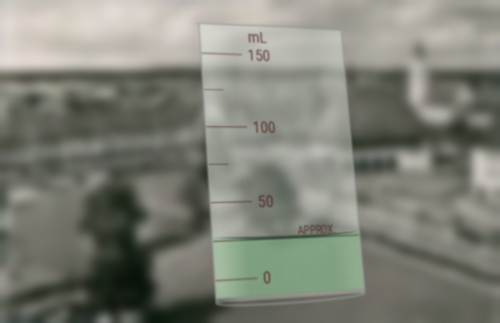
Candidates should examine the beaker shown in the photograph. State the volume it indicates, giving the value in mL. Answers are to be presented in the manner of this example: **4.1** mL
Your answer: **25** mL
